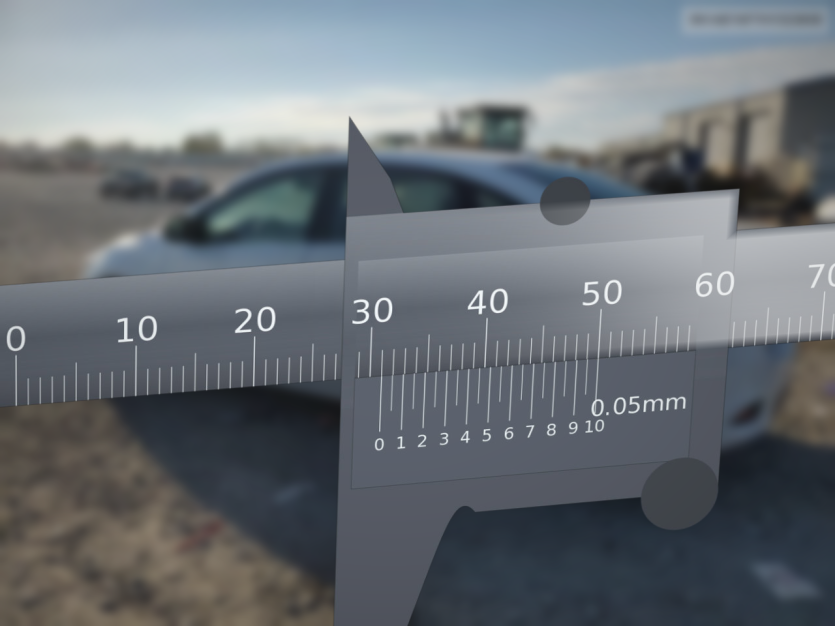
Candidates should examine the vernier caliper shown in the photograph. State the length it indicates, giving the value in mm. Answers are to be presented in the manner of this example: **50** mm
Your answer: **31.0** mm
